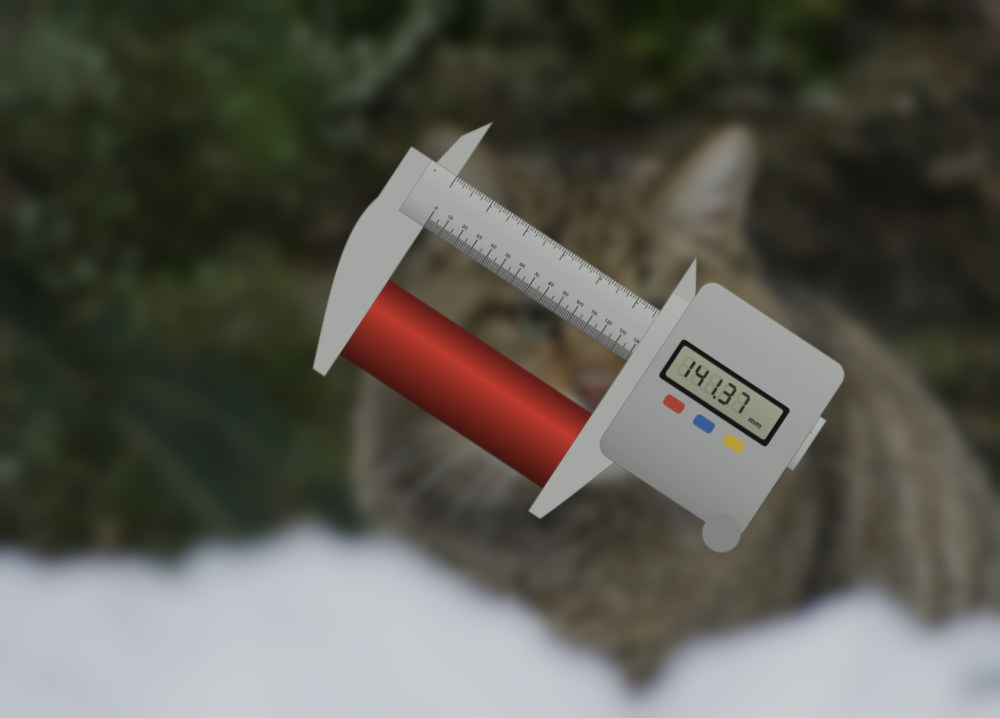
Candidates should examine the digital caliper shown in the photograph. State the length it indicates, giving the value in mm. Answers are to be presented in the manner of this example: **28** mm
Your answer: **141.37** mm
